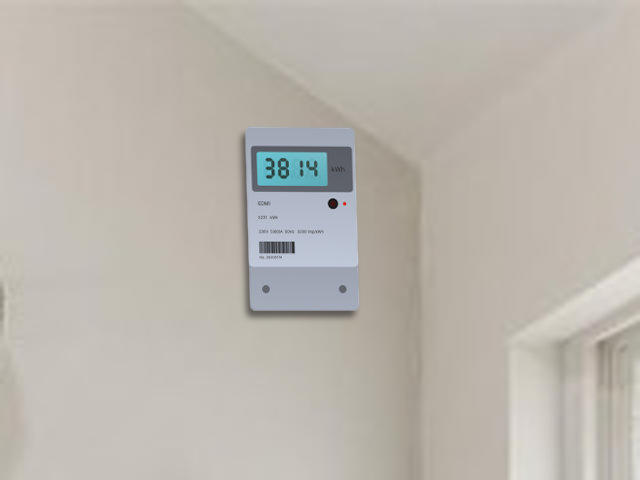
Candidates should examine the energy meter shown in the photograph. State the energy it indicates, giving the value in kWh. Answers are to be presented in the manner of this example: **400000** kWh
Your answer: **3814** kWh
